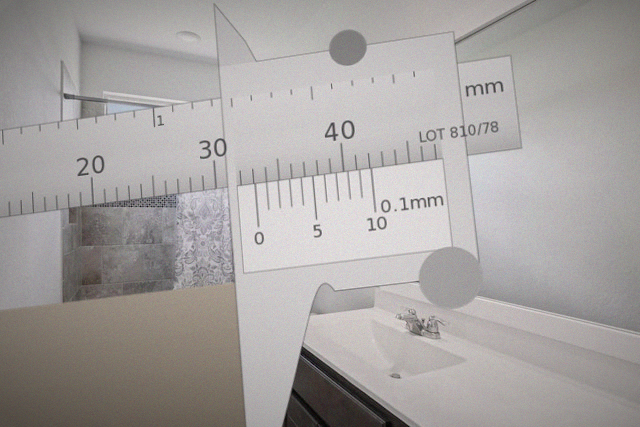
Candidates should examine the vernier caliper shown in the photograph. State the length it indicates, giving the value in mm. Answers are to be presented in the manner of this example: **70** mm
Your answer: **33.1** mm
